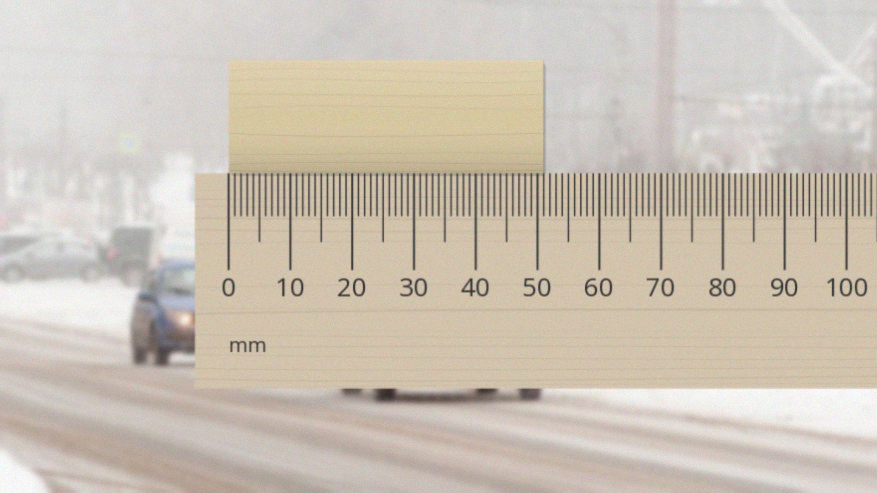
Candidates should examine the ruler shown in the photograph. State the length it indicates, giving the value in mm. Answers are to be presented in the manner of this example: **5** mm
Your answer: **51** mm
